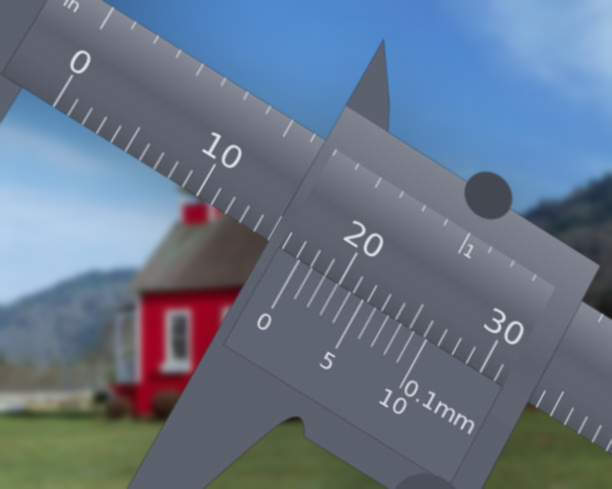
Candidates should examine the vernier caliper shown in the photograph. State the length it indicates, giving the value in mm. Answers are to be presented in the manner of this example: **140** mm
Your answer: **17.2** mm
